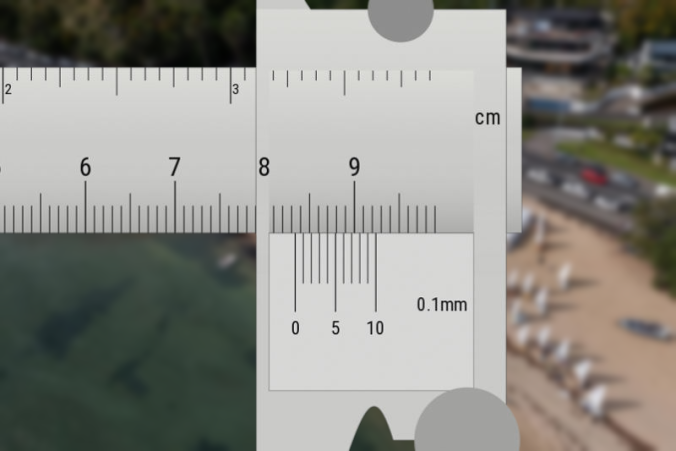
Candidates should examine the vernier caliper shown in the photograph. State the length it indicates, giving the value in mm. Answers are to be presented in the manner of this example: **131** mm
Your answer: **83.4** mm
